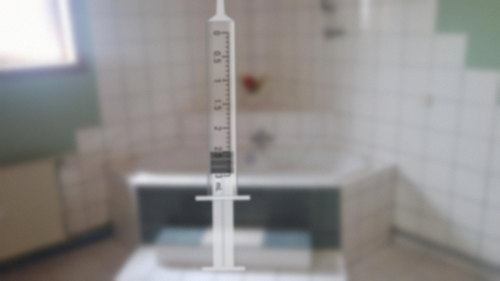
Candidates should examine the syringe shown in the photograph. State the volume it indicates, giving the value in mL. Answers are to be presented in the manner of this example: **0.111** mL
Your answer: **2.5** mL
